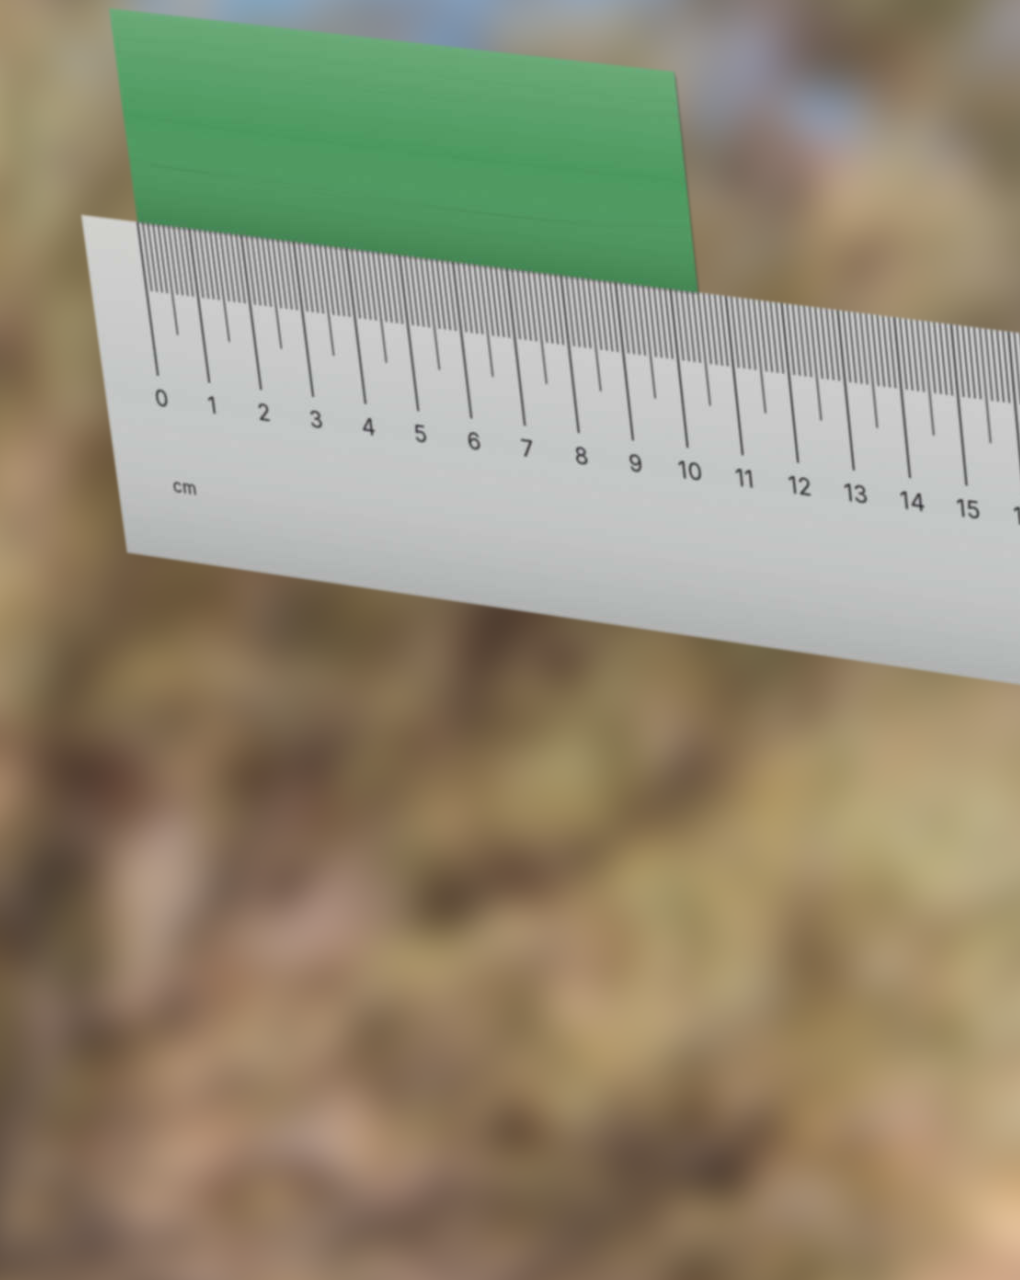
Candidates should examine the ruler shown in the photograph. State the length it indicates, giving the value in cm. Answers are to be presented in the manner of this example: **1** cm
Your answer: **10.5** cm
